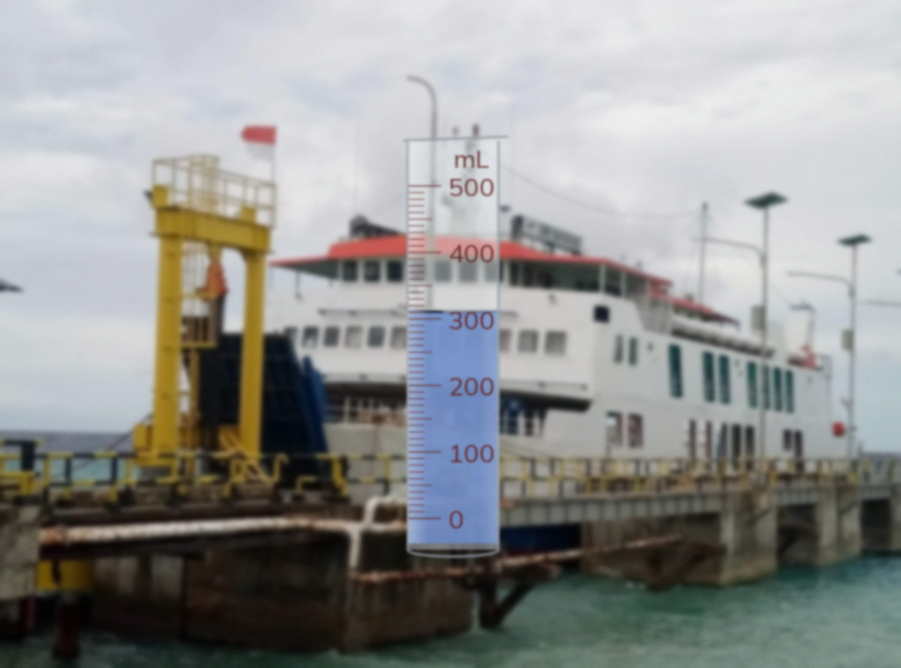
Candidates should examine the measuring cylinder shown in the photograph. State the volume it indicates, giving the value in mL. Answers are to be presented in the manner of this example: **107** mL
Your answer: **310** mL
